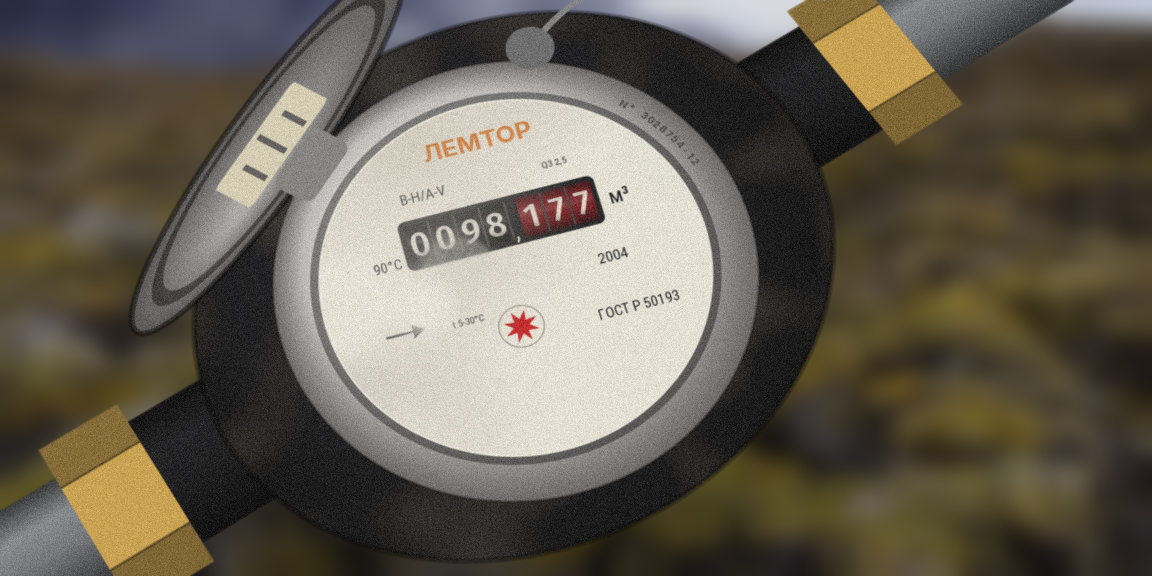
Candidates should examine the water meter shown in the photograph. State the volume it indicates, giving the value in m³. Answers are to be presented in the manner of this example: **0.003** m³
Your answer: **98.177** m³
